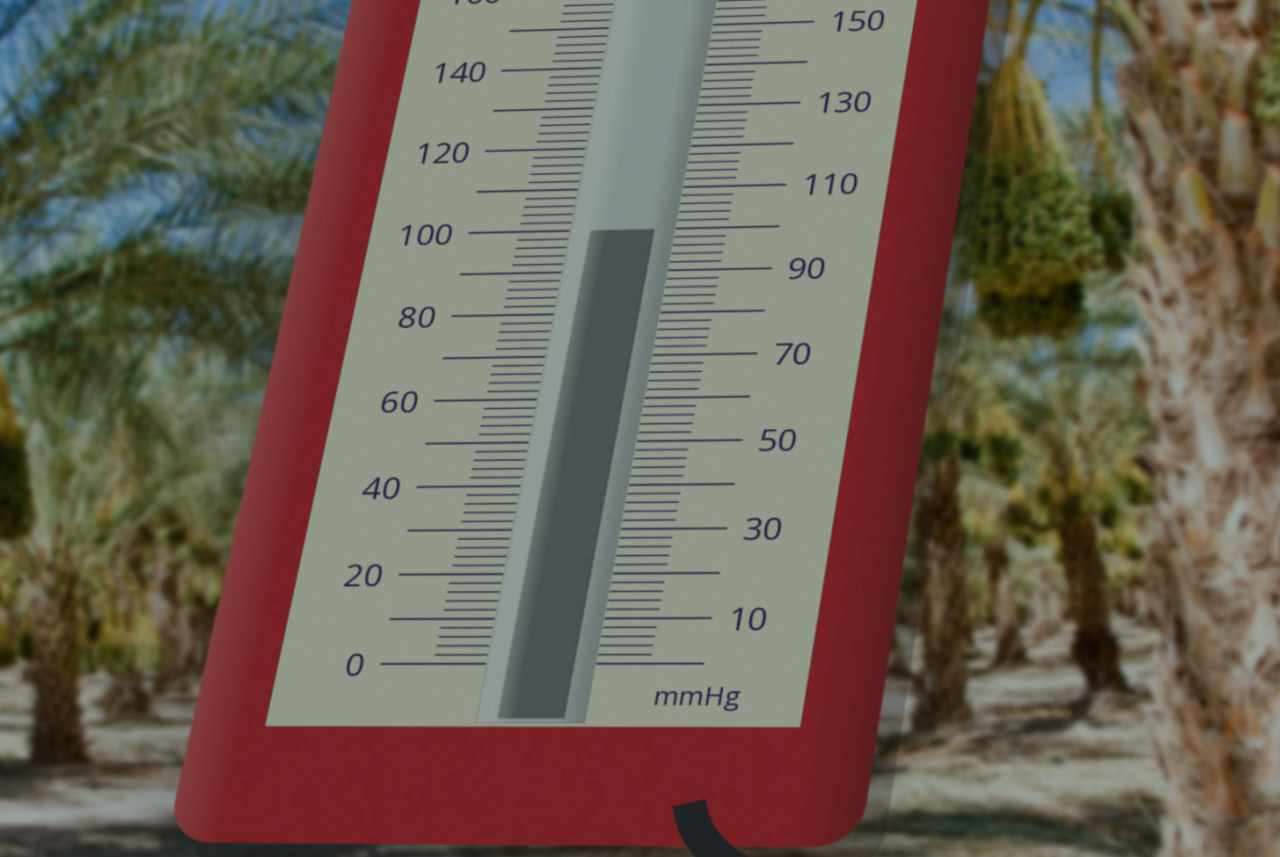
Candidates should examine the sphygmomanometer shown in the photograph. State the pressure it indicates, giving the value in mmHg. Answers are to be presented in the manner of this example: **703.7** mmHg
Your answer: **100** mmHg
